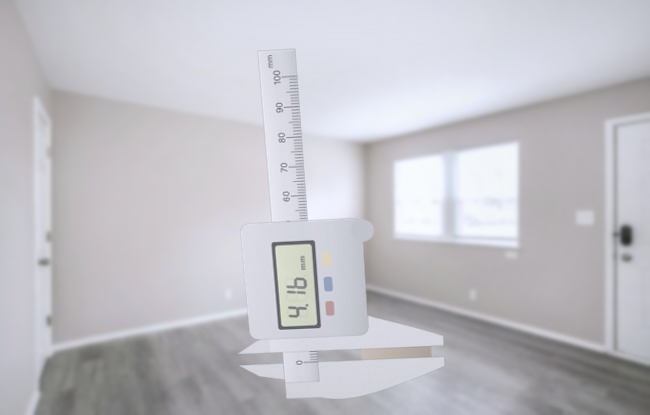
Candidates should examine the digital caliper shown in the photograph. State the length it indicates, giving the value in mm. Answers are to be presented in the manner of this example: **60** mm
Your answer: **4.16** mm
